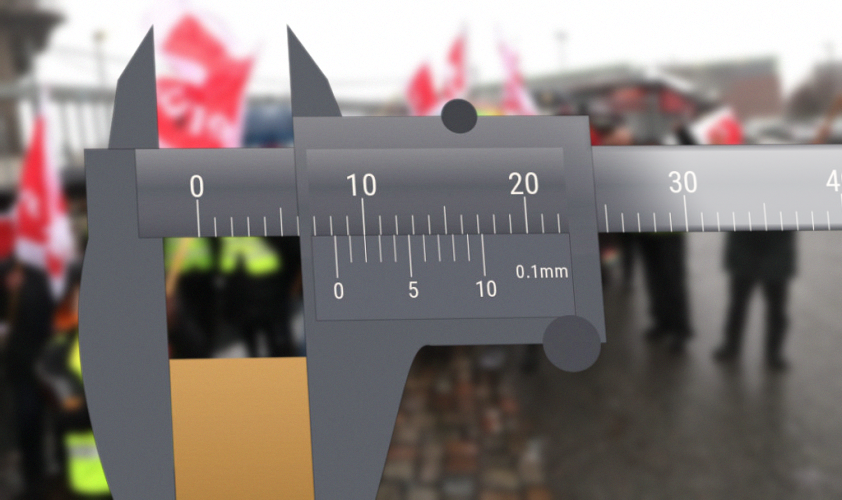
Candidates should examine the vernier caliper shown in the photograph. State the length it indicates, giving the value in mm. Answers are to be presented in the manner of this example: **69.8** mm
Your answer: **8.2** mm
